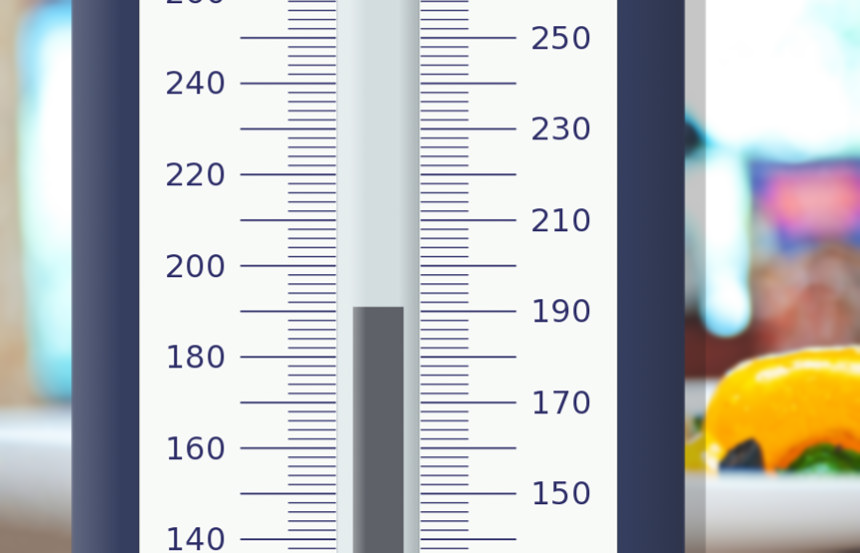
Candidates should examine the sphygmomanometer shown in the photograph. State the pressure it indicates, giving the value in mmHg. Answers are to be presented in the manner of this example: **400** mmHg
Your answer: **191** mmHg
